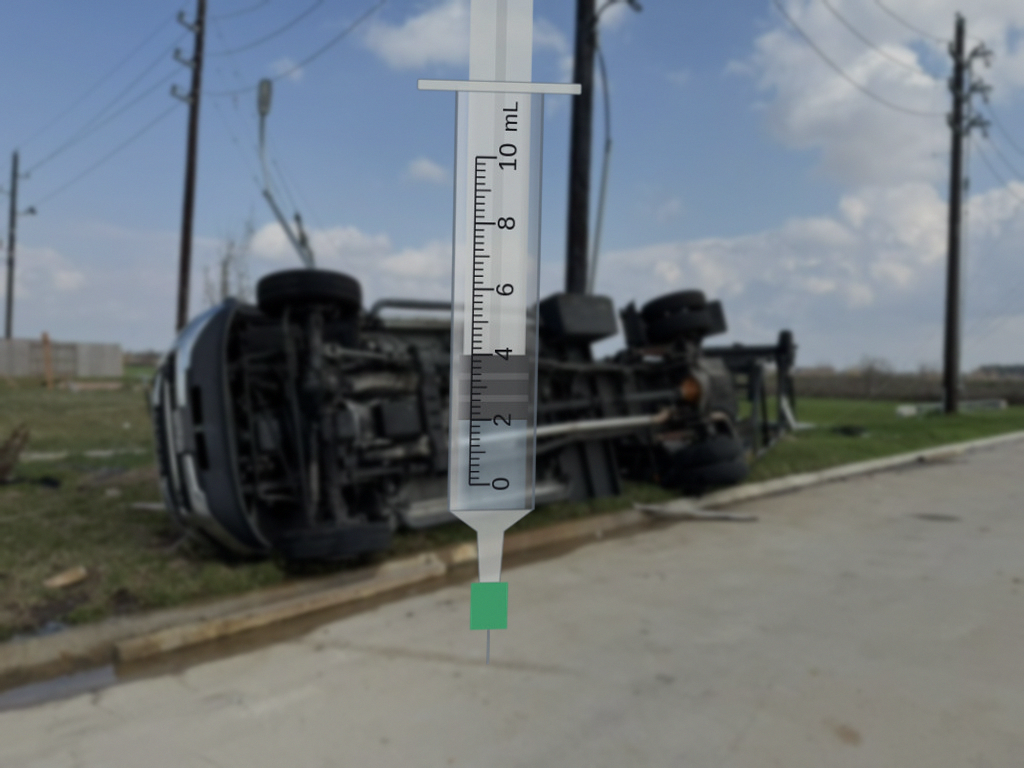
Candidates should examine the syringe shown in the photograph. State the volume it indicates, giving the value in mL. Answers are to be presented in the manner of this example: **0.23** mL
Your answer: **2** mL
